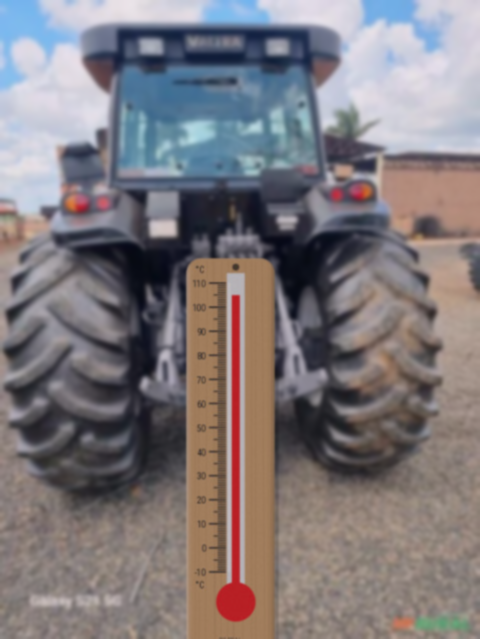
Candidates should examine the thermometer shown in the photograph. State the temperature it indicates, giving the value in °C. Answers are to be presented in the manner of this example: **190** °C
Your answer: **105** °C
